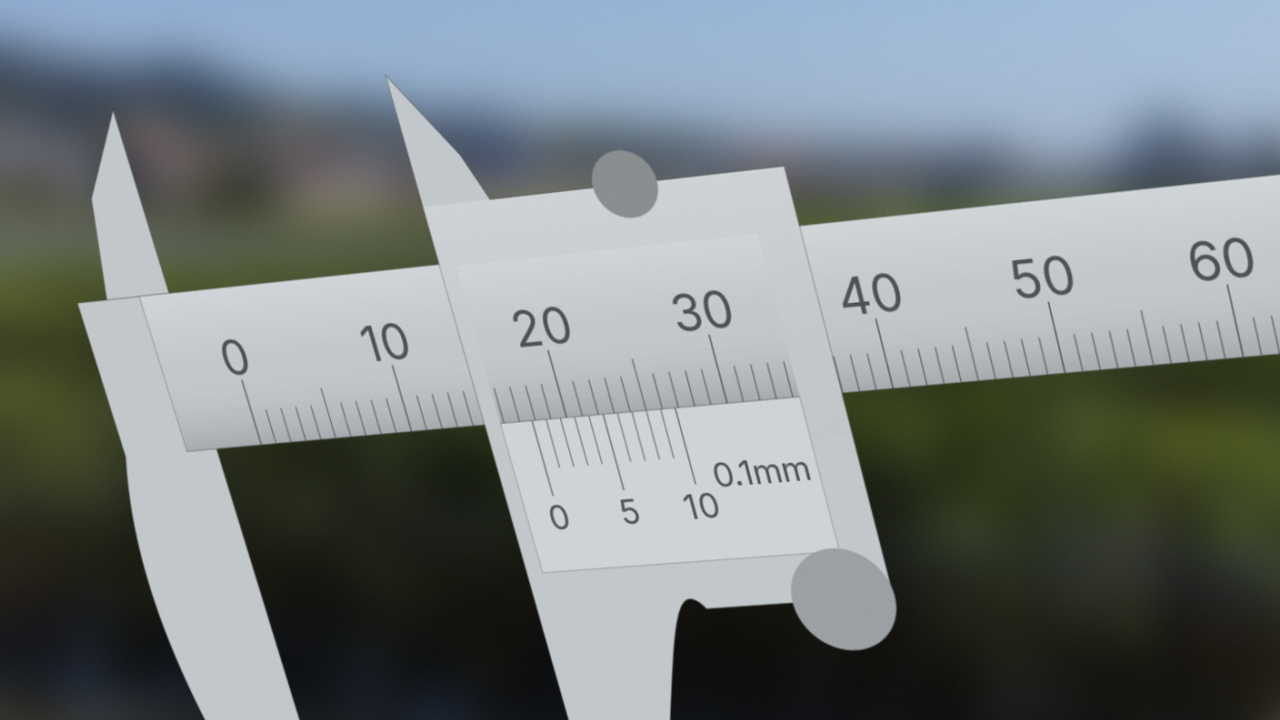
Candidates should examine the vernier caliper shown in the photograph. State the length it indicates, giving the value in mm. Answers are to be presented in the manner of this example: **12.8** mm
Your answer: **17.8** mm
